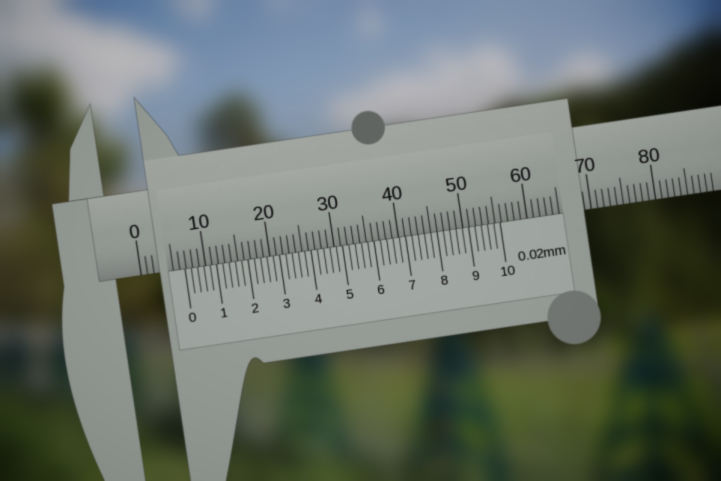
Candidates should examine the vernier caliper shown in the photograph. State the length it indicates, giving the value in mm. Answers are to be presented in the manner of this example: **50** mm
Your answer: **6.8** mm
